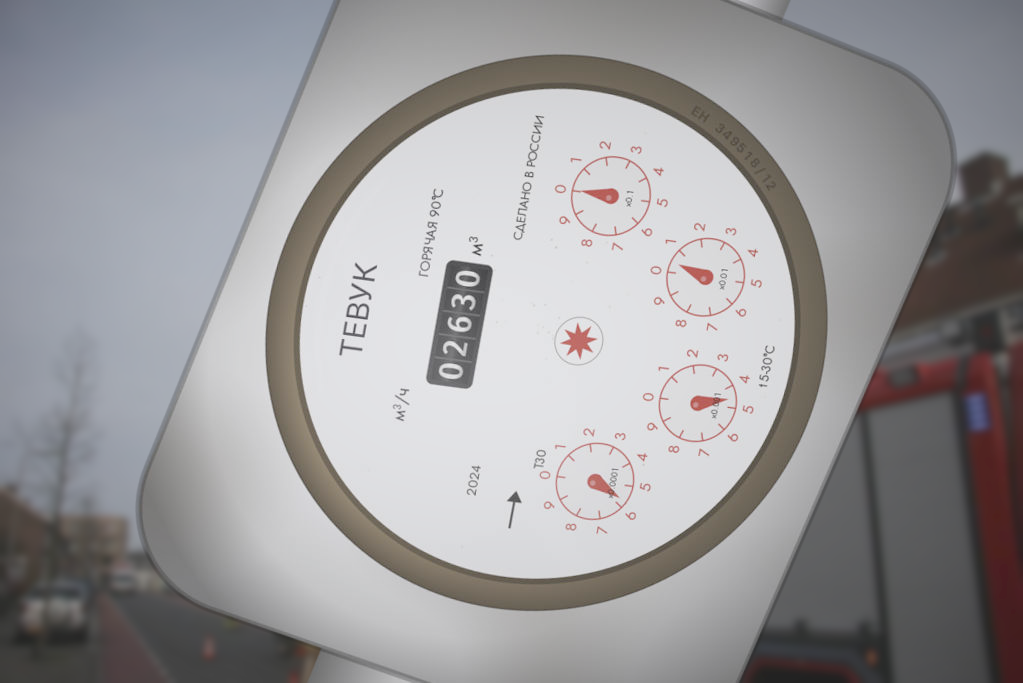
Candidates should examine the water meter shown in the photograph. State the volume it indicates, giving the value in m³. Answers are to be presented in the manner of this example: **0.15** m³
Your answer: **2630.0045** m³
